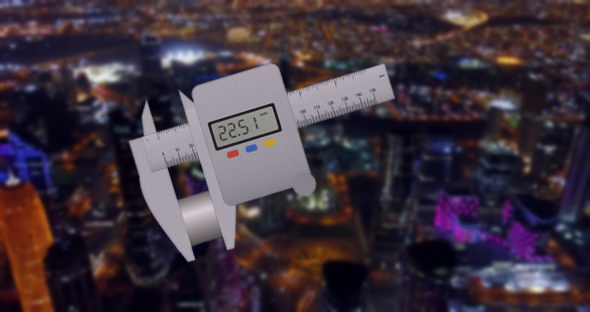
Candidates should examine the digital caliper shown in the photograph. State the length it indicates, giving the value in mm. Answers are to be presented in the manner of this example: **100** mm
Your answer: **22.51** mm
